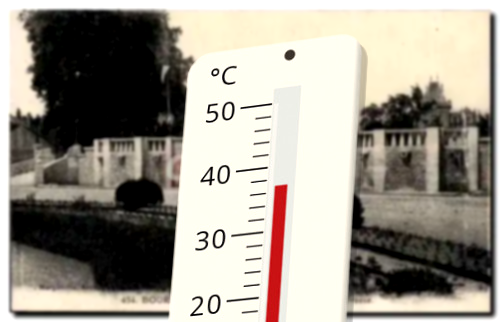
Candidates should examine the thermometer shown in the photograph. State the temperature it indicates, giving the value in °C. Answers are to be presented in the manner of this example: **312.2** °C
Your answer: **37** °C
